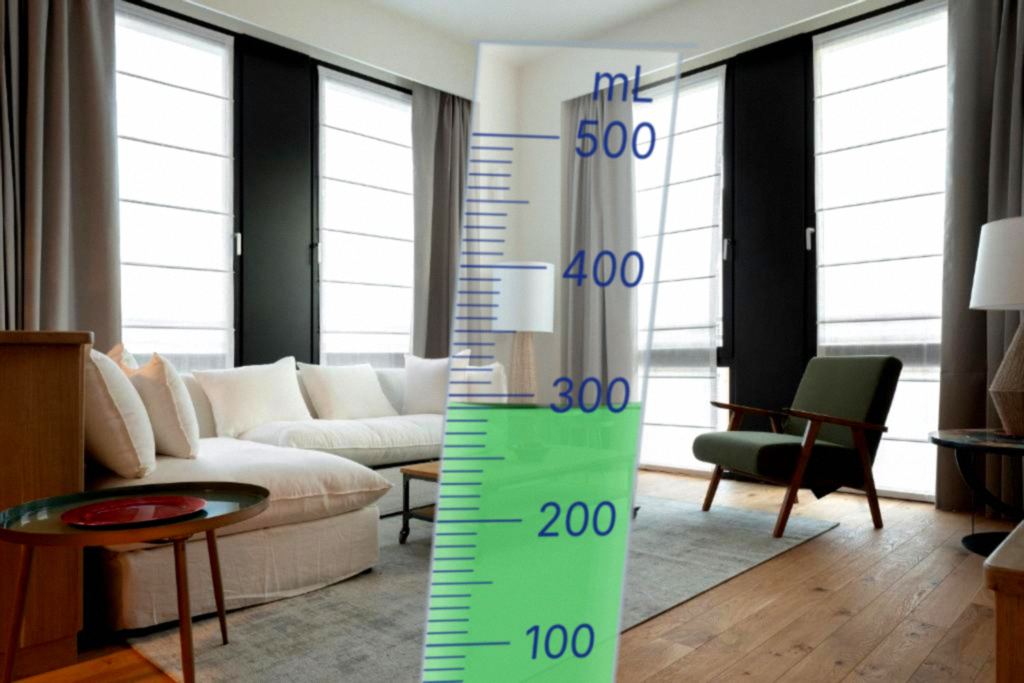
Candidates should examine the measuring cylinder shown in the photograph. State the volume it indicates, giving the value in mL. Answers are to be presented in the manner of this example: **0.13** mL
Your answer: **290** mL
